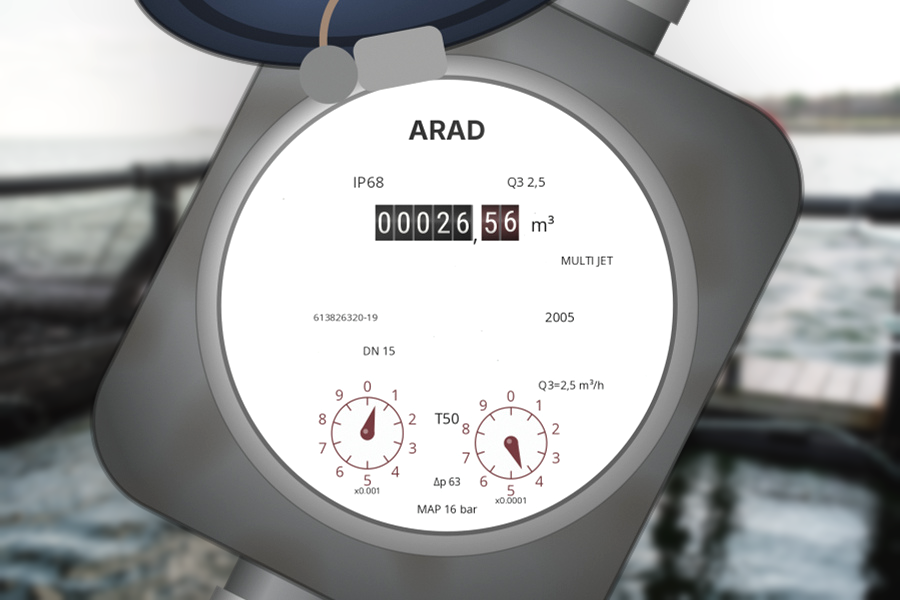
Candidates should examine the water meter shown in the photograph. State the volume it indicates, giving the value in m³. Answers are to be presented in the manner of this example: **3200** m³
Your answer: **26.5604** m³
